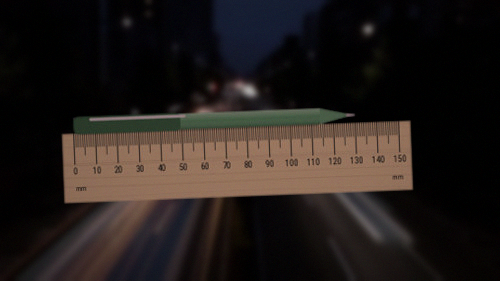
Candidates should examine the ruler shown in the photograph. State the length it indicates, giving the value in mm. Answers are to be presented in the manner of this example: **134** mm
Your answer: **130** mm
